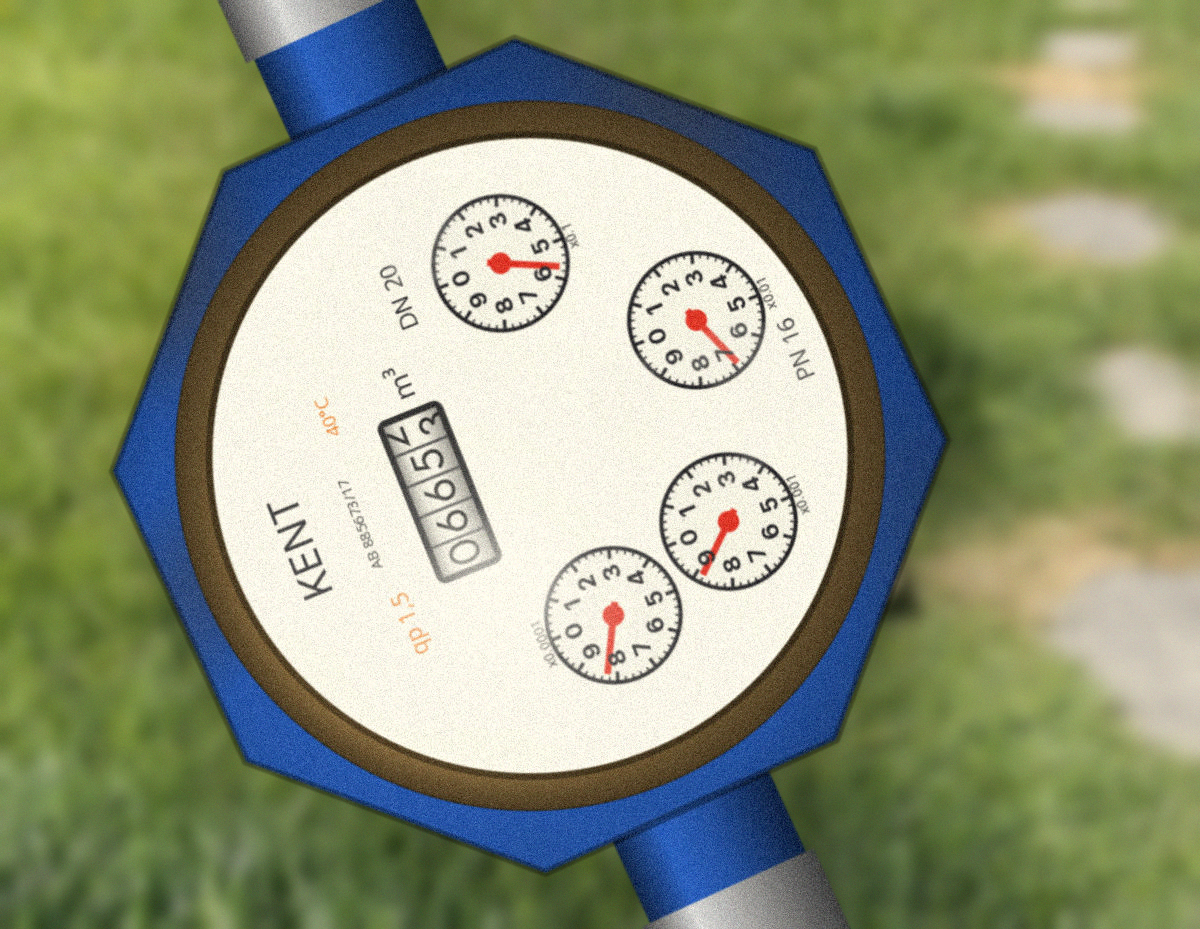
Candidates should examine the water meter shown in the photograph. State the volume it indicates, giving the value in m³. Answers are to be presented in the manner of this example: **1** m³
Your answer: **6652.5688** m³
